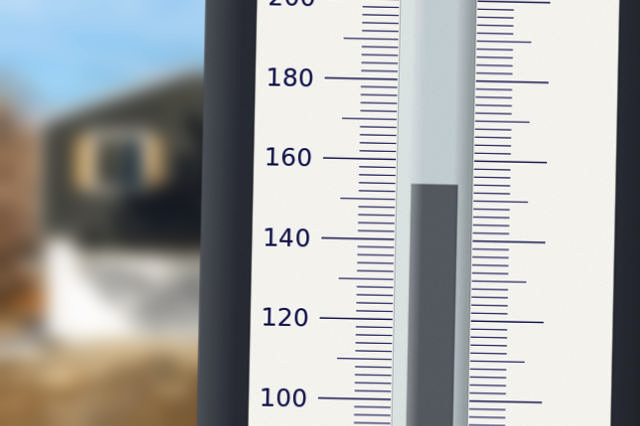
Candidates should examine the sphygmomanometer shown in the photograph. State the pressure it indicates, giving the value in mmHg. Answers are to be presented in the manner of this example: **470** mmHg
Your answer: **154** mmHg
